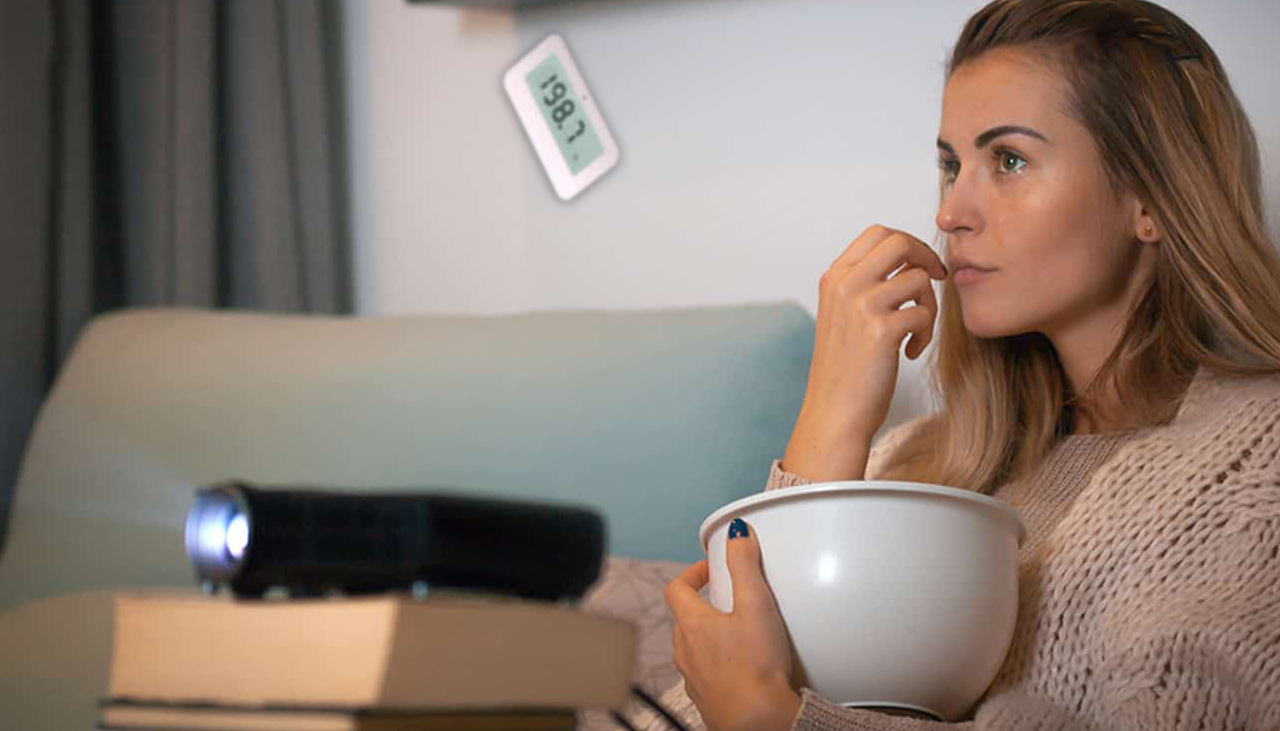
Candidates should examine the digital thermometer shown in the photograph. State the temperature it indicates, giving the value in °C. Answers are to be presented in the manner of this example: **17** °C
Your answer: **198.7** °C
